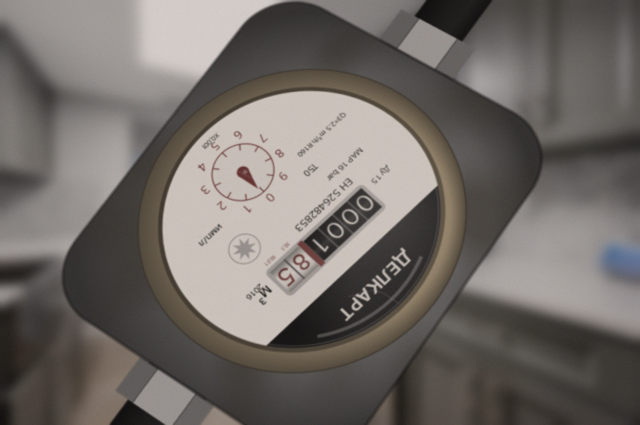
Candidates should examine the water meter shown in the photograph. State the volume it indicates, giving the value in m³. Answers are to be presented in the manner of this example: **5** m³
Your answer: **1.850** m³
